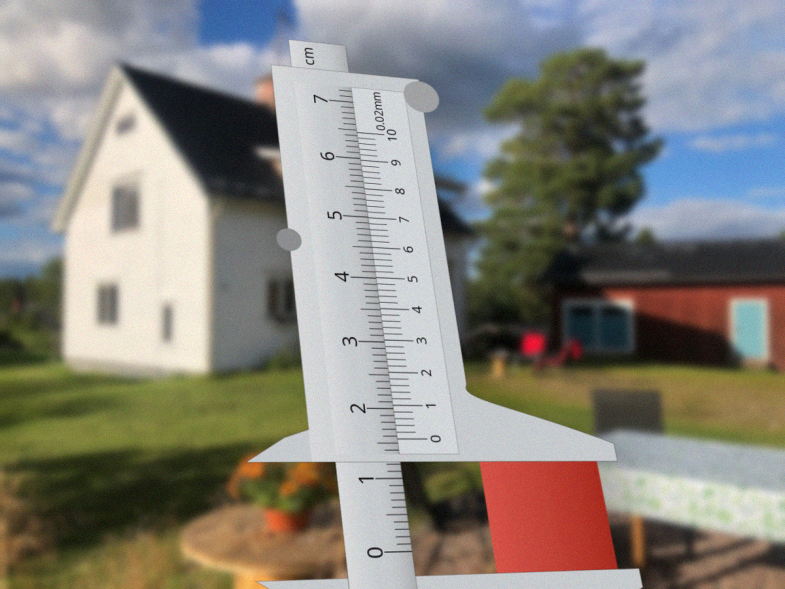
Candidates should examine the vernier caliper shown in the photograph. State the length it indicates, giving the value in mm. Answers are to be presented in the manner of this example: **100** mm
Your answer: **15.6** mm
